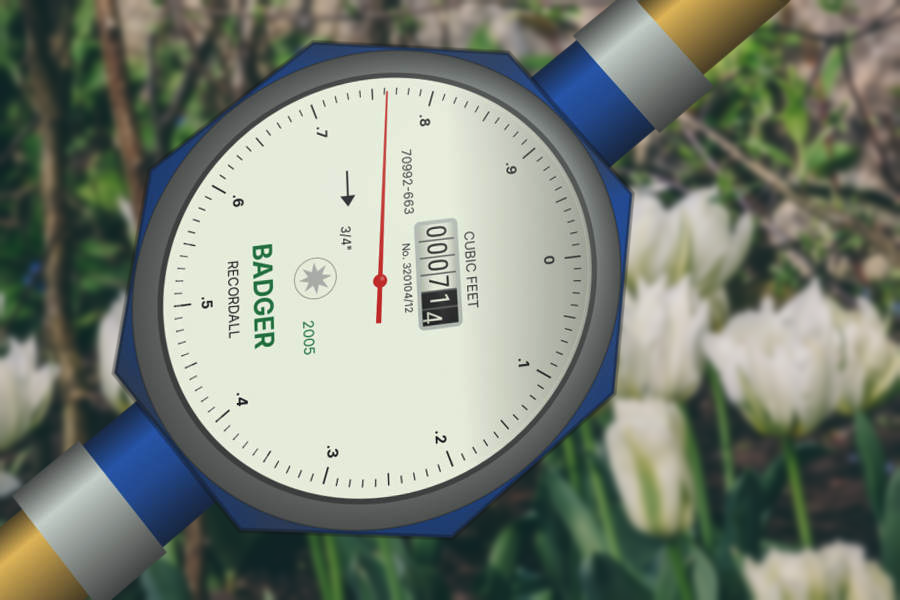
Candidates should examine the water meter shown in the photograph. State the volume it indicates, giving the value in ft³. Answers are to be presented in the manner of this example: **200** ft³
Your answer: **713.76** ft³
